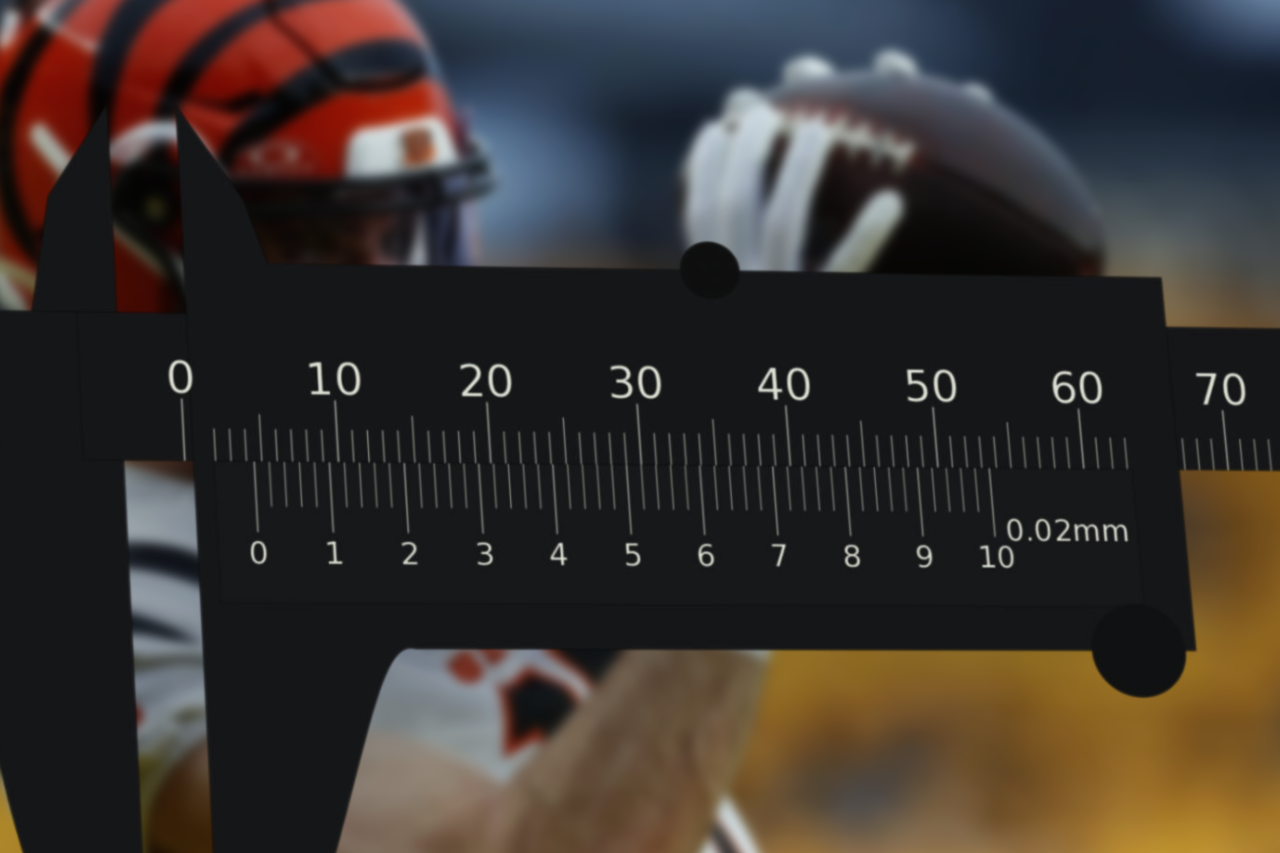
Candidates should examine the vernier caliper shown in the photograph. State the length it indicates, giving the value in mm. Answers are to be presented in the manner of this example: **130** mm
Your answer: **4.5** mm
